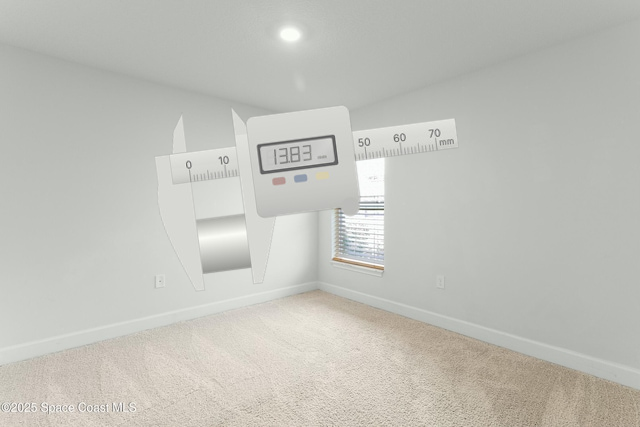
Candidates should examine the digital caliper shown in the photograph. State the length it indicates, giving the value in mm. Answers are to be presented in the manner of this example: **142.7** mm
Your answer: **13.83** mm
